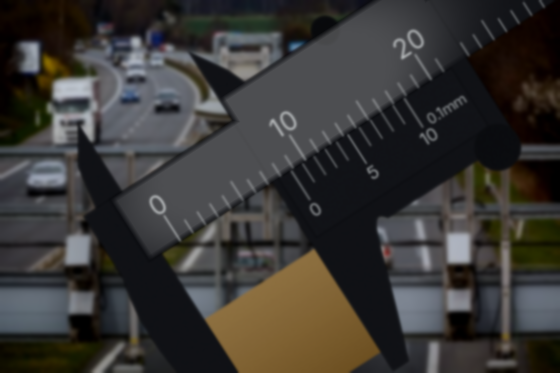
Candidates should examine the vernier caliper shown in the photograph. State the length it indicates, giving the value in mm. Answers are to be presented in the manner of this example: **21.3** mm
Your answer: **8.8** mm
